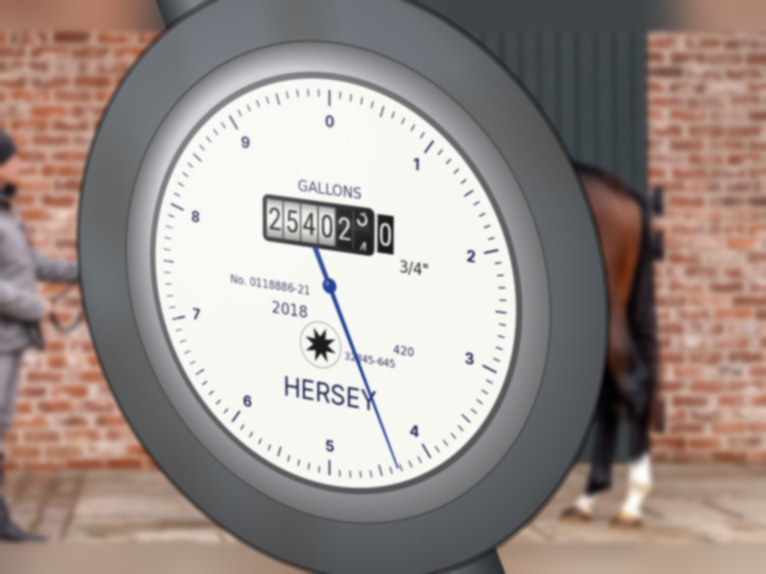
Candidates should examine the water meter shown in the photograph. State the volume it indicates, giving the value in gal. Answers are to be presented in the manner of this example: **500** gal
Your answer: **2540234.3** gal
